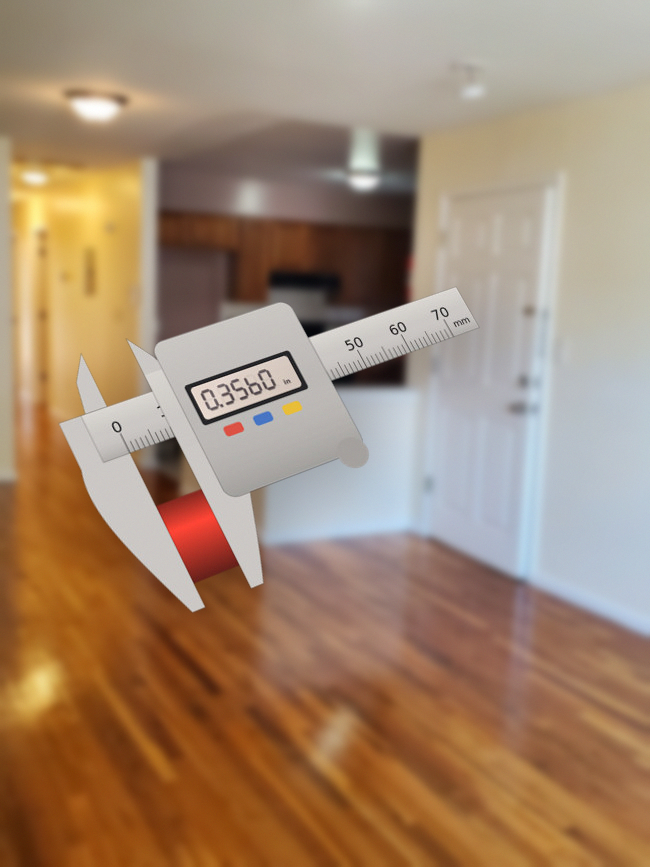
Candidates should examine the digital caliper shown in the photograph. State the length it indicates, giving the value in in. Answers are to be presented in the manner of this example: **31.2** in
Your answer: **0.3560** in
